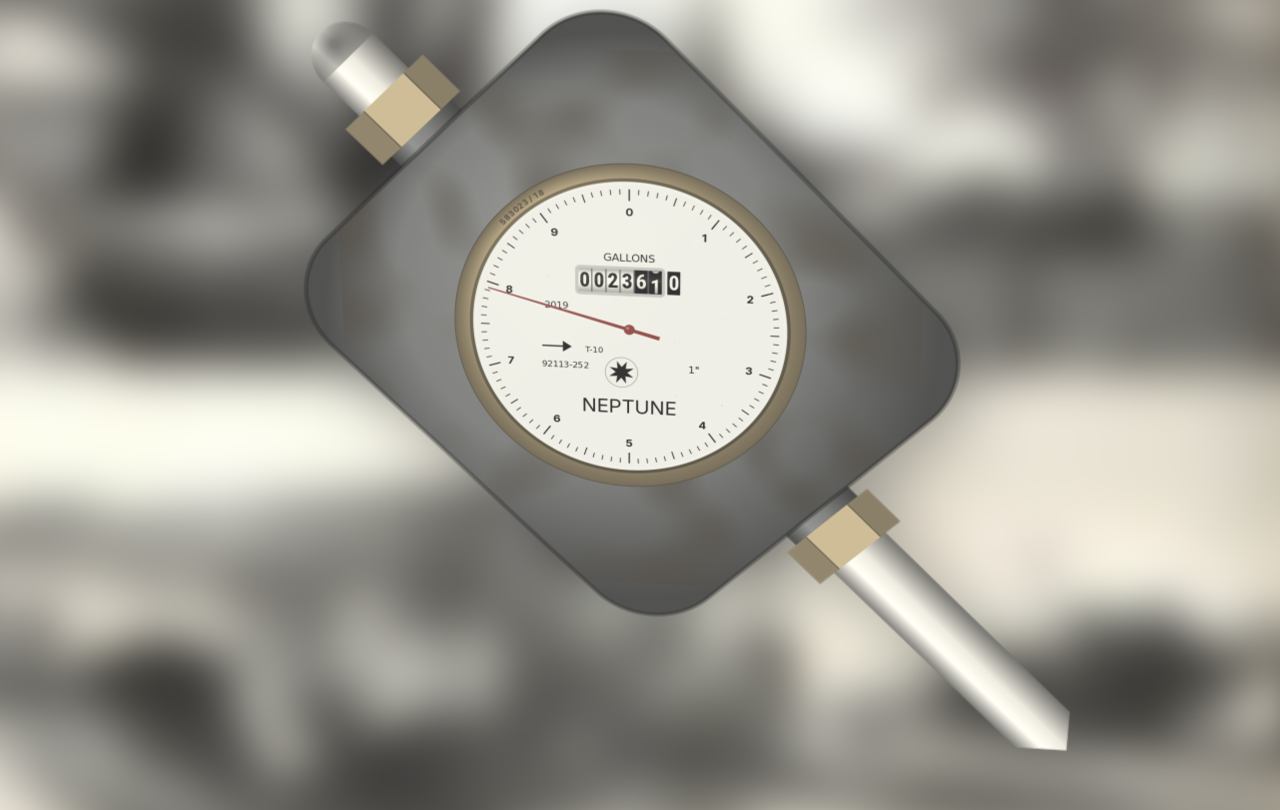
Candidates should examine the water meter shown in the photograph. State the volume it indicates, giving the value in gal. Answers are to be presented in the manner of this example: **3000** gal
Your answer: **23607.9** gal
